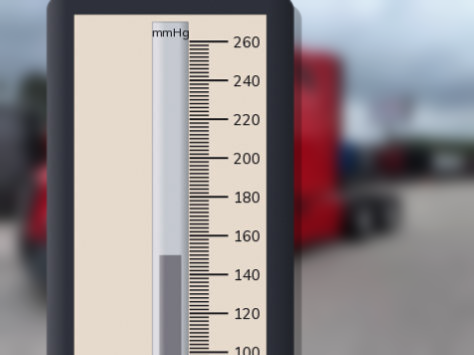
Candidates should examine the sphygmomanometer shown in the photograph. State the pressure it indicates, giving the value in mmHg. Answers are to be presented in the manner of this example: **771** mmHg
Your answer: **150** mmHg
